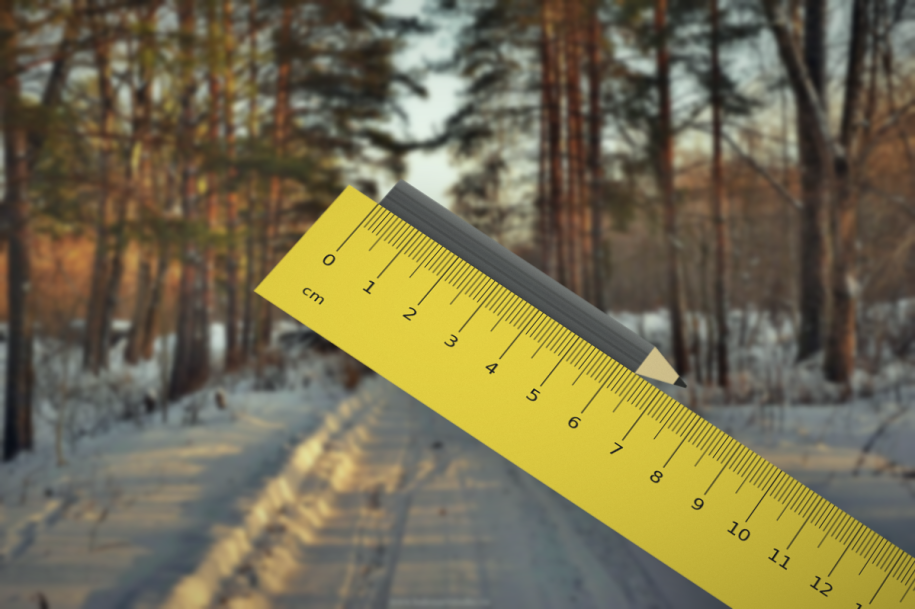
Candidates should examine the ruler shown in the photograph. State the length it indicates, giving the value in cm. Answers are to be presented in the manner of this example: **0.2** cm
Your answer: **7.4** cm
